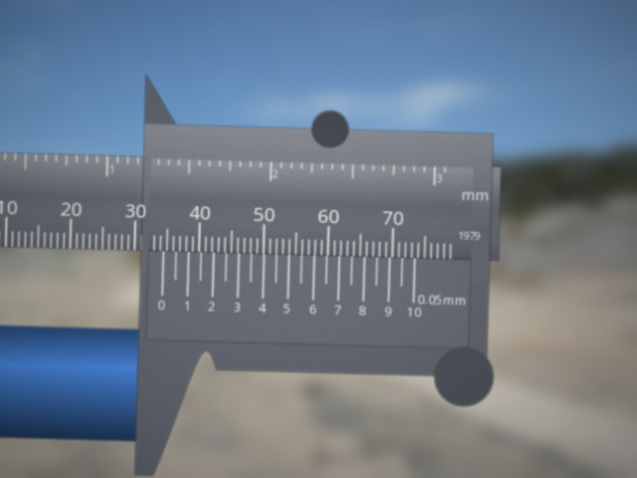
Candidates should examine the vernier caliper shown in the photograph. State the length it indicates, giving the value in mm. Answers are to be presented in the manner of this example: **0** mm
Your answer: **34.5** mm
